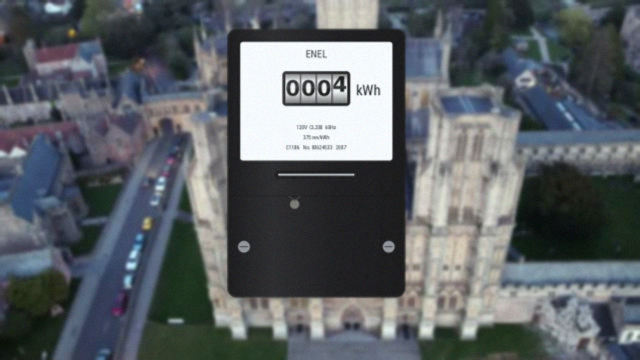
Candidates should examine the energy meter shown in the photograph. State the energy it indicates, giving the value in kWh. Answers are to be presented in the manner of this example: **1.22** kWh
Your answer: **4** kWh
